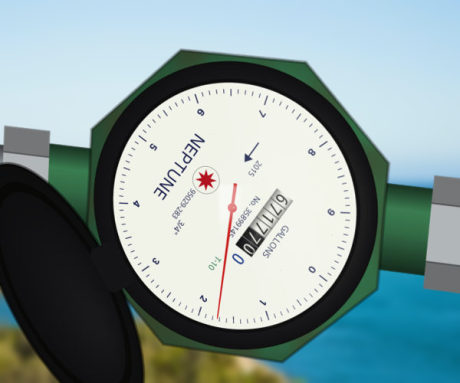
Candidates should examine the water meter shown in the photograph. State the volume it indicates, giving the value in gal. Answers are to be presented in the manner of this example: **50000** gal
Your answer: **6717701.7** gal
